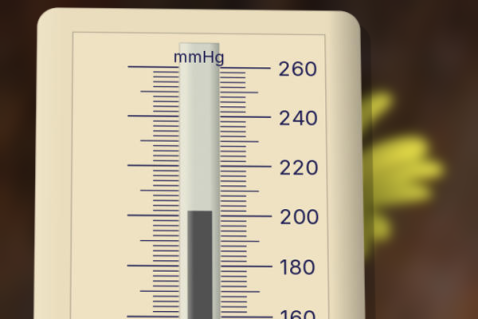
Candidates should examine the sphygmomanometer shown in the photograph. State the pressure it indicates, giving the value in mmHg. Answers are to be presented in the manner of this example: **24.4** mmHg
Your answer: **202** mmHg
